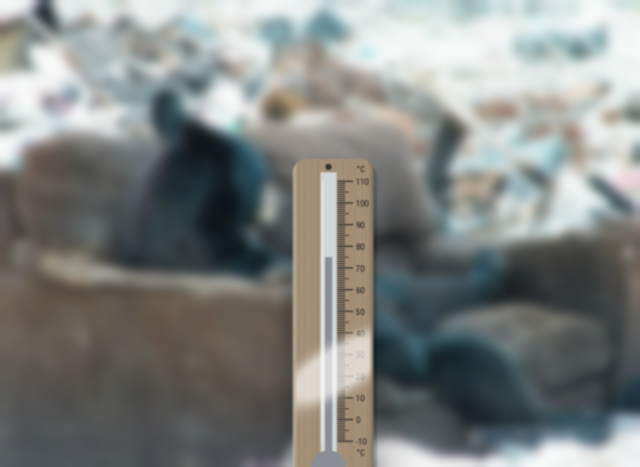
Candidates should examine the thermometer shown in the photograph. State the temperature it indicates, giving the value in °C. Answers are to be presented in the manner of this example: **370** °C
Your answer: **75** °C
